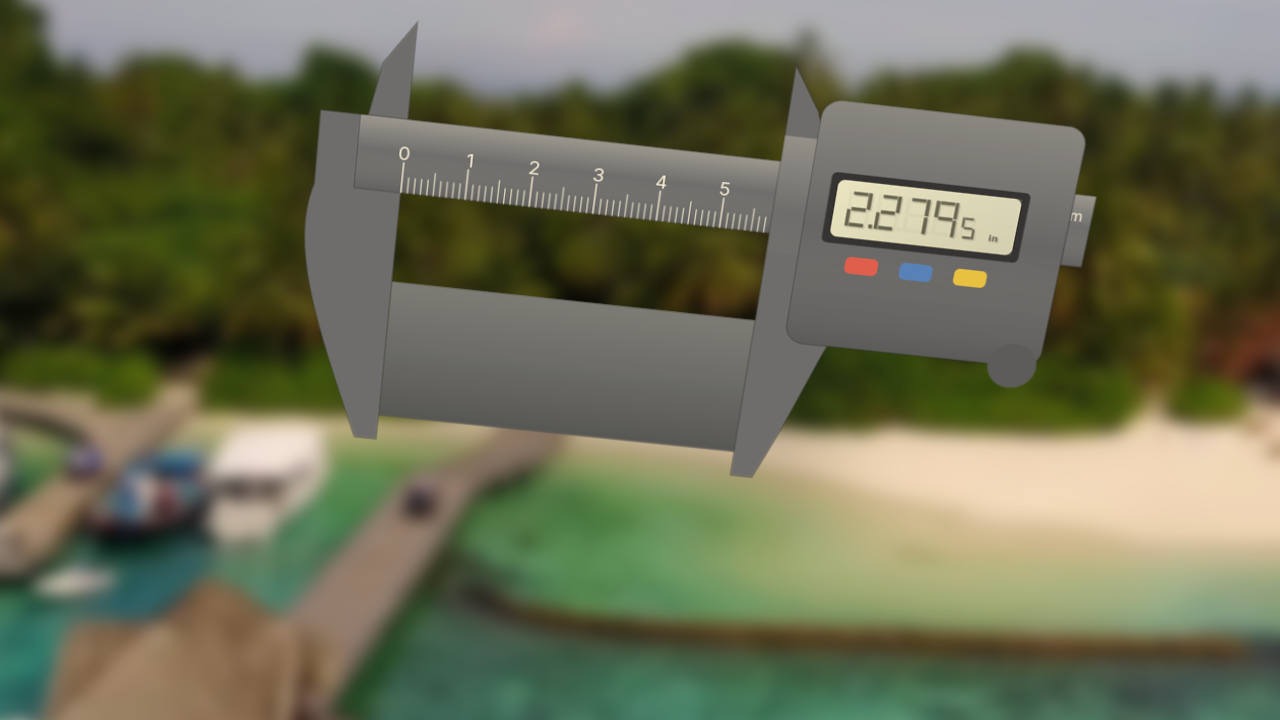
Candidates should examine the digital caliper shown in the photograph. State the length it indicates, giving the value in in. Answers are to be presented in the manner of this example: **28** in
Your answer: **2.2795** in
